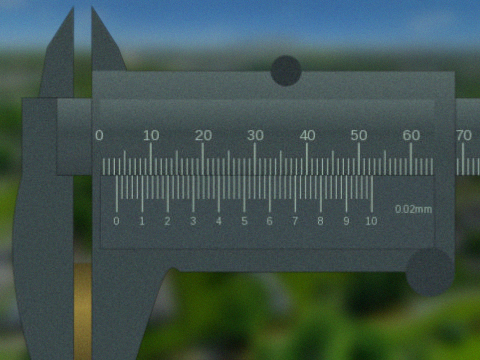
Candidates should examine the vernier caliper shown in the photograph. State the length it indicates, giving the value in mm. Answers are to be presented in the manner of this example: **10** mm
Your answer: **3.5** mm
